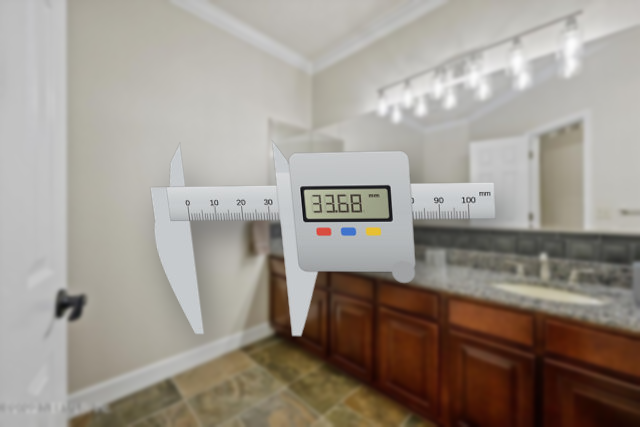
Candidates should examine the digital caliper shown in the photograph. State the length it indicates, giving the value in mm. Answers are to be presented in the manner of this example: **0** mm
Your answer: **33.68** mm
